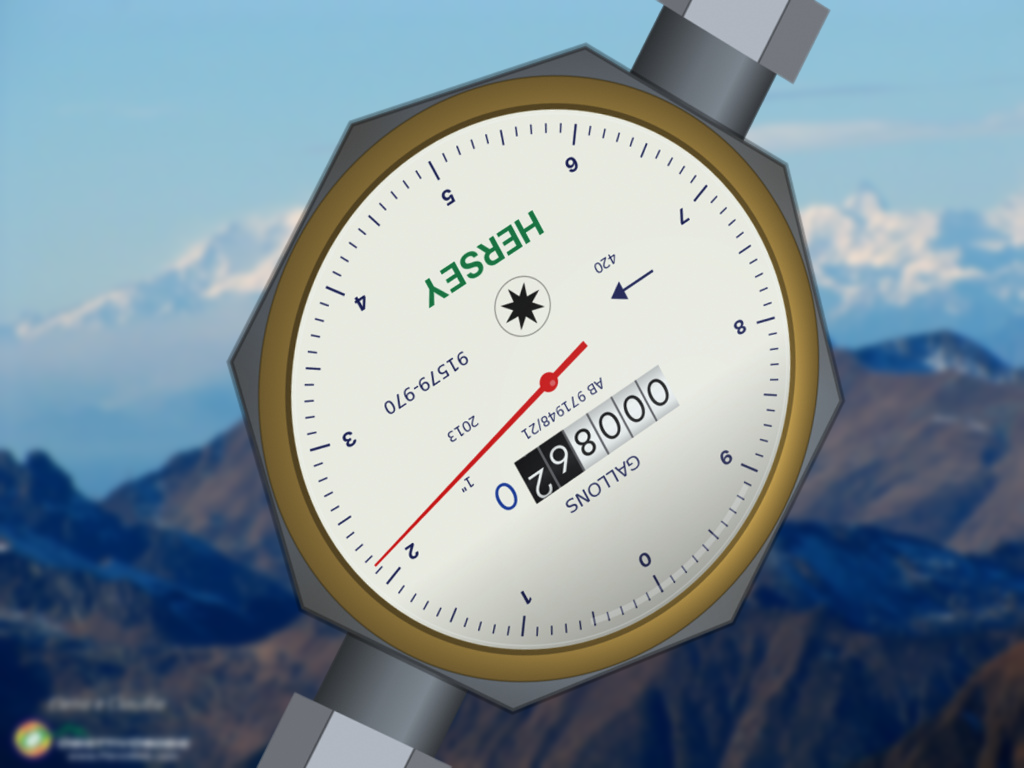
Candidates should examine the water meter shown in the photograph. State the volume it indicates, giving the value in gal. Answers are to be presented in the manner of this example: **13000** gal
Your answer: **8622.1** gal
